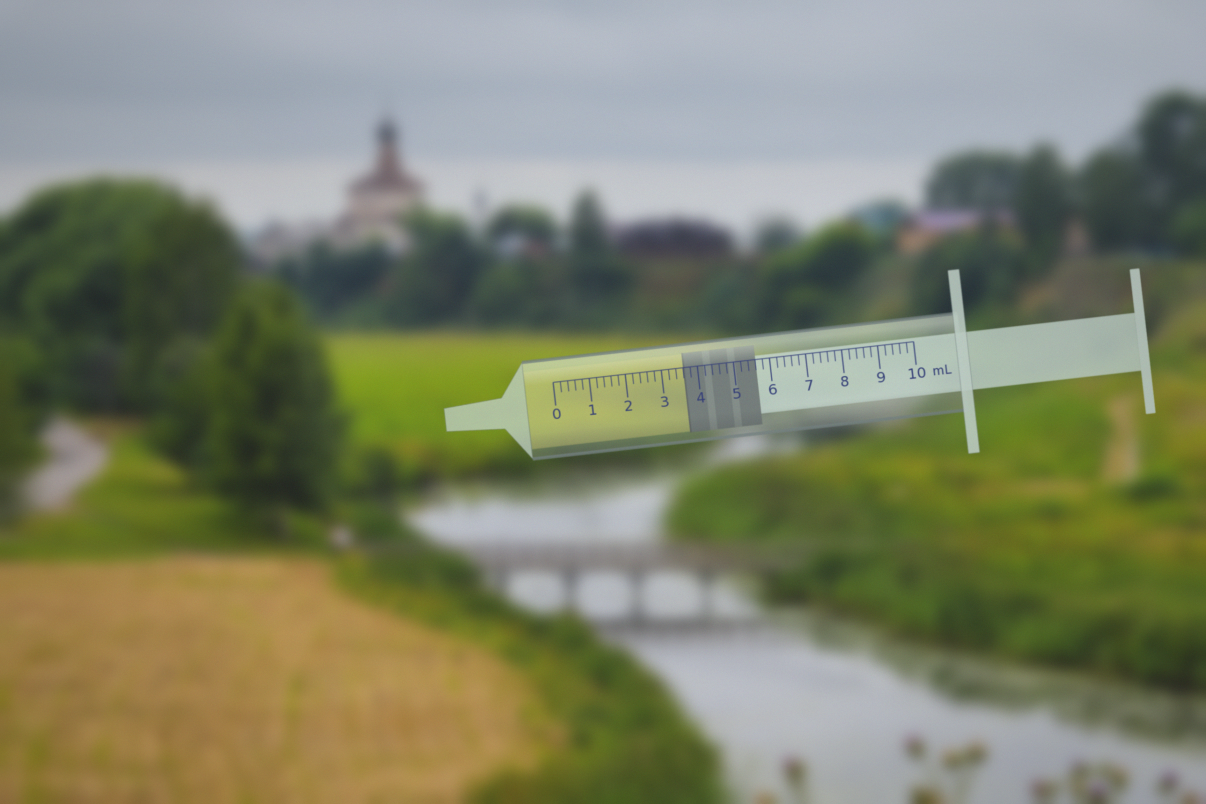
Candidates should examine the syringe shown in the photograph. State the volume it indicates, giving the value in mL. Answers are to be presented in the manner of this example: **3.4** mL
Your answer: **3.6** mL
